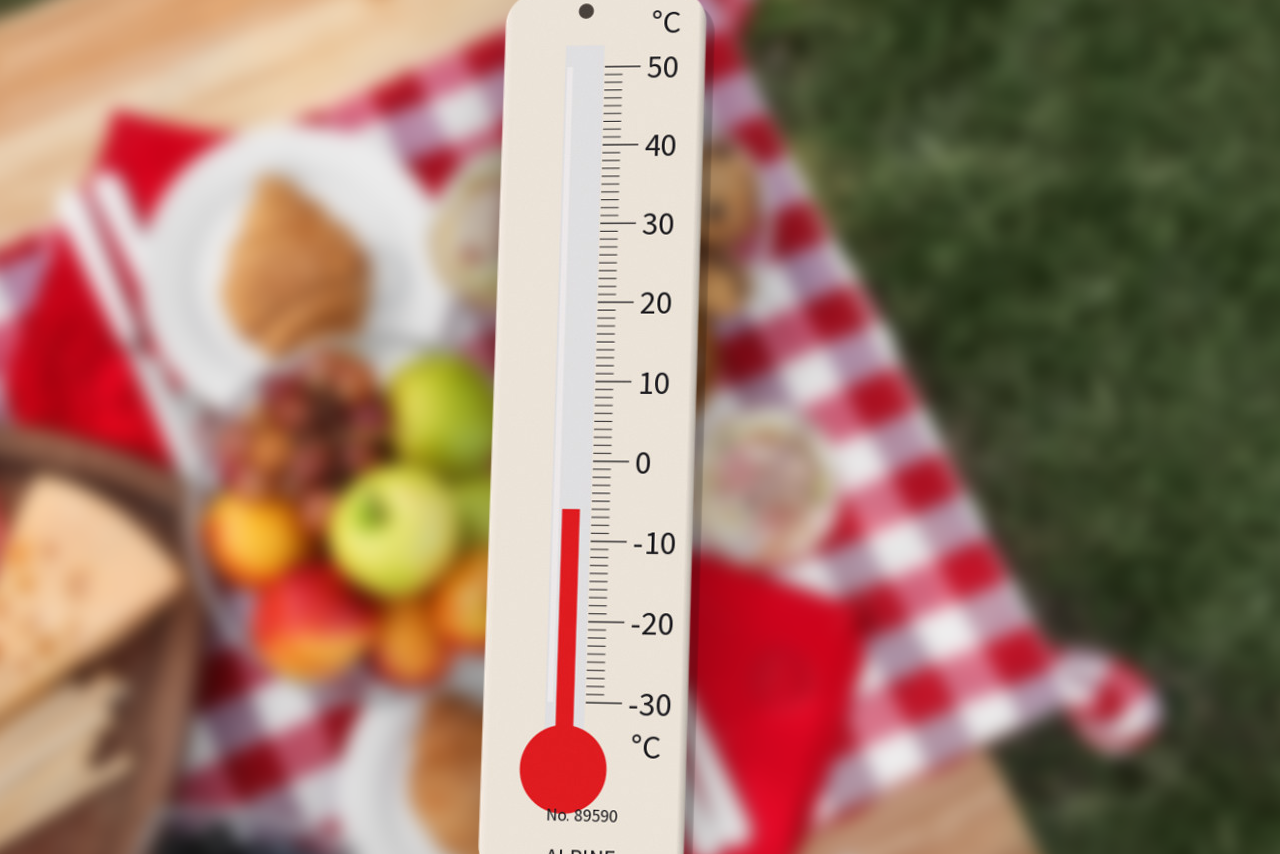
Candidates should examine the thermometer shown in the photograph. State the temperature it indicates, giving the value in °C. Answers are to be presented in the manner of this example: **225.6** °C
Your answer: **-6** °C
